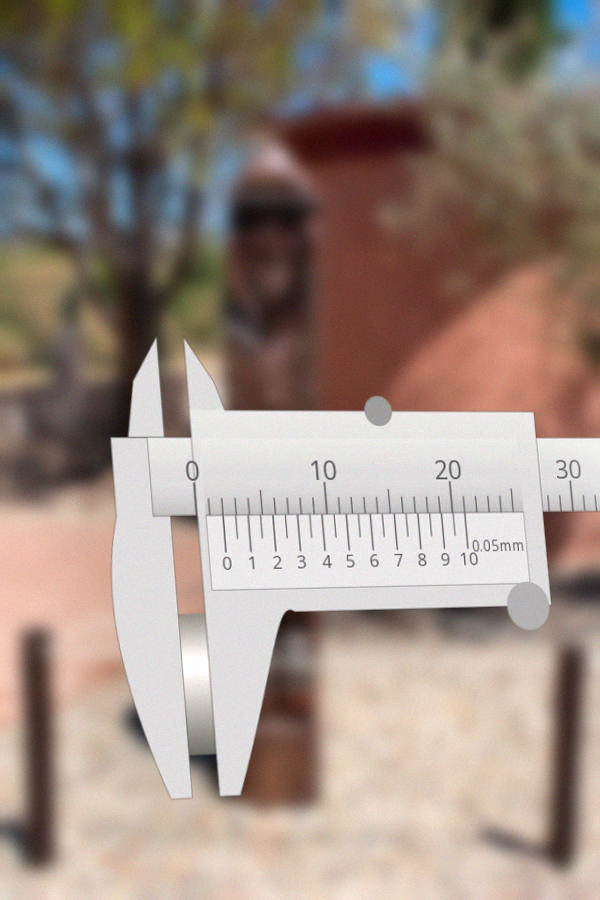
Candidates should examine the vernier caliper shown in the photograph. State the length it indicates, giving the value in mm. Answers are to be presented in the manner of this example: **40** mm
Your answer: **2.0** mm
